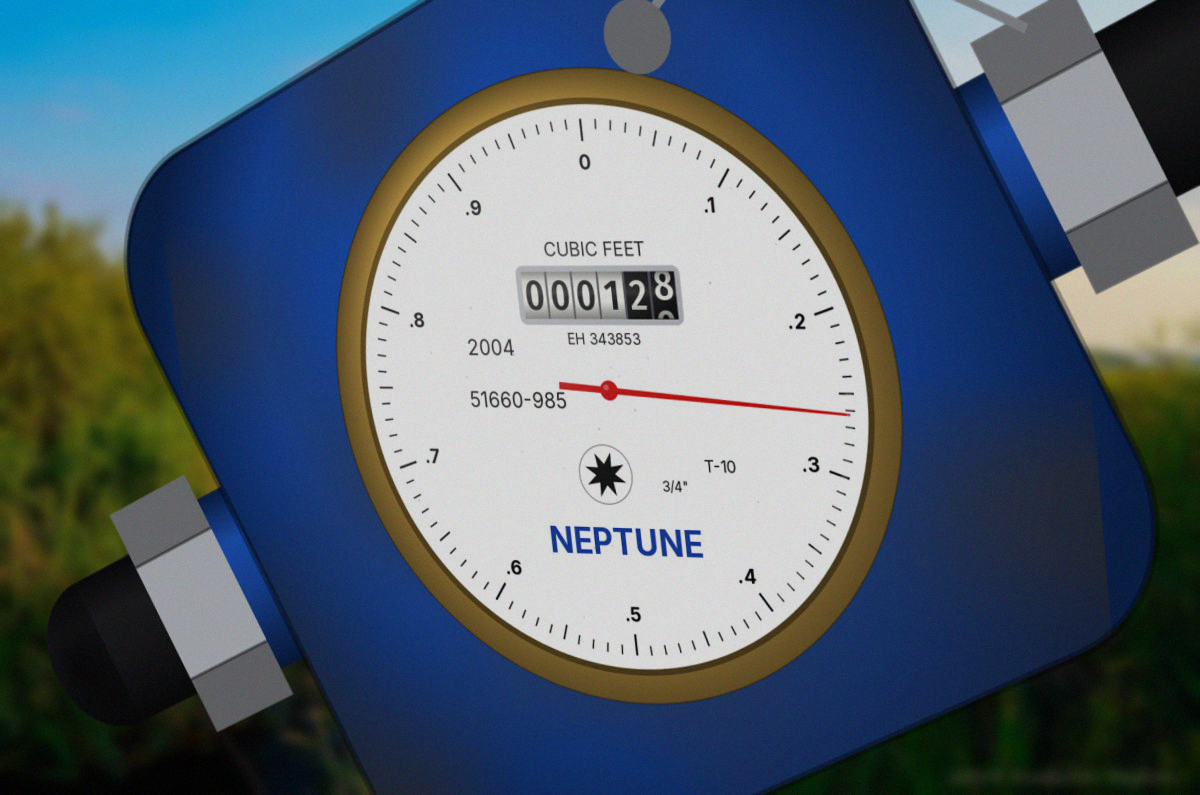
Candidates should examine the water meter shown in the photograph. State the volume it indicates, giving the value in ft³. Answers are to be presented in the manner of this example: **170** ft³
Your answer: **128.26** ft³
